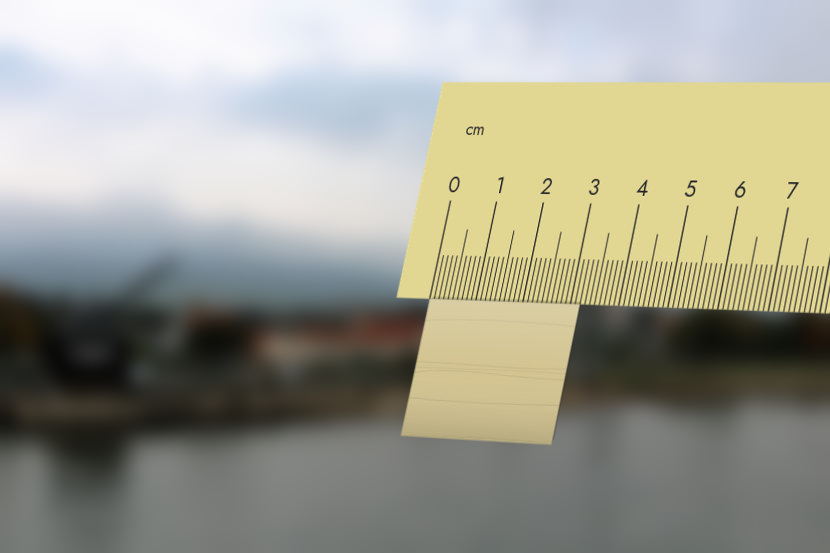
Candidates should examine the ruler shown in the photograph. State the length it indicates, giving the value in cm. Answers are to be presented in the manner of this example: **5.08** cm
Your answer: **3.2** cm
